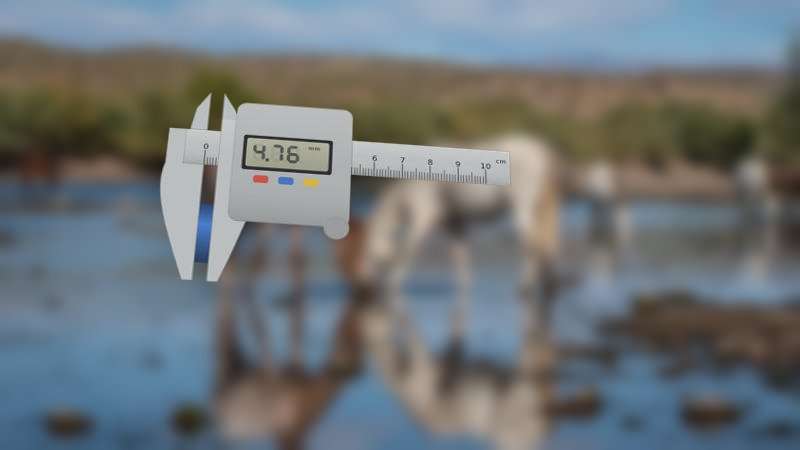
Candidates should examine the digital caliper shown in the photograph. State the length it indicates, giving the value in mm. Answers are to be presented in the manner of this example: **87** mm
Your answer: **4.76** mm
